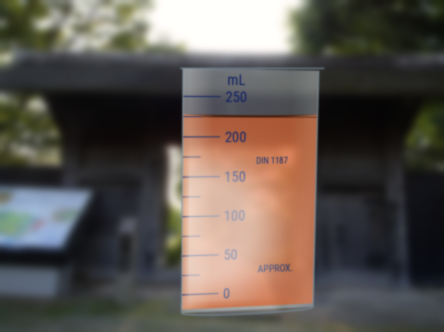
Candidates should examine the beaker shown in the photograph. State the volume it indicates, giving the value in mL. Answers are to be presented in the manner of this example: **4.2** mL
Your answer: **225** mL
